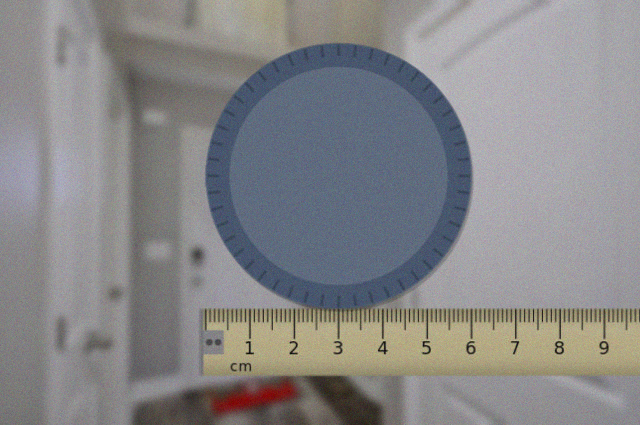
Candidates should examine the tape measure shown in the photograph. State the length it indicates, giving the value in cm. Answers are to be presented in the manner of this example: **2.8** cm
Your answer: **6** cm
